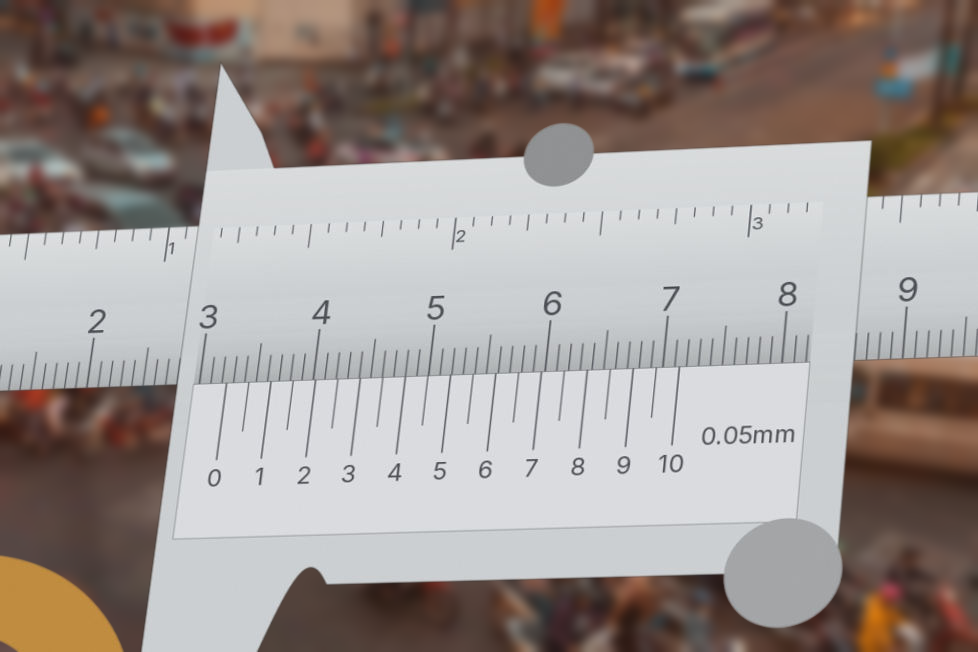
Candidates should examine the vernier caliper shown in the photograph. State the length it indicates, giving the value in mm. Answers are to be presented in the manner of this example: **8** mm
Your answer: **32.4** mm
